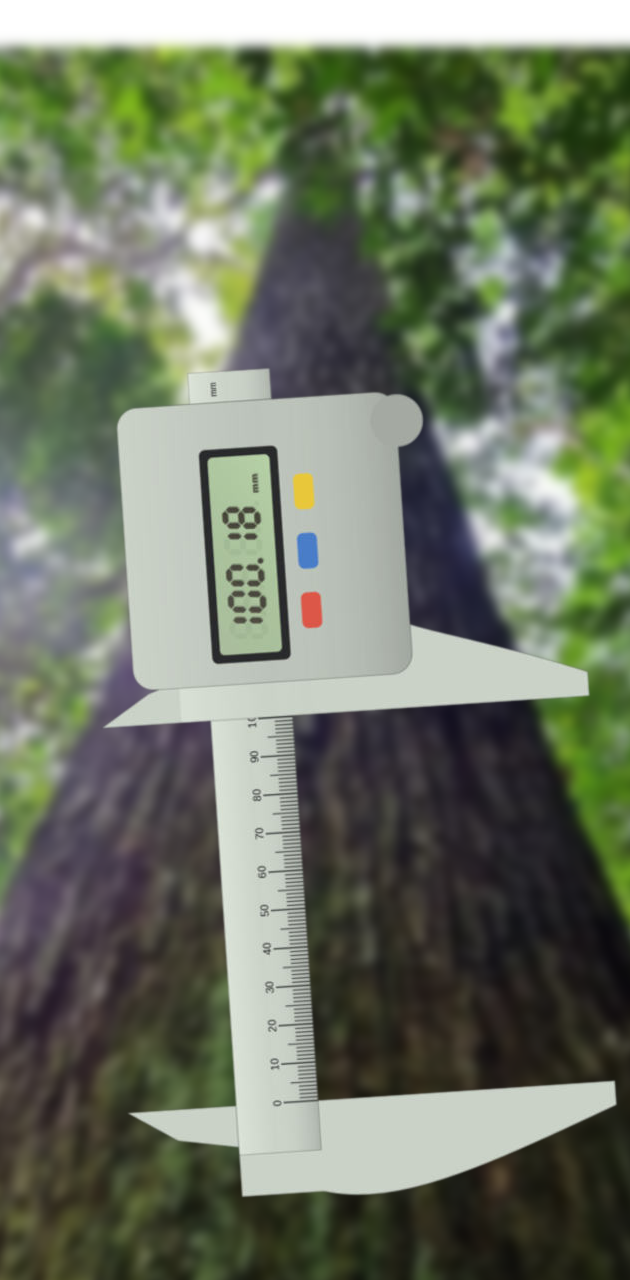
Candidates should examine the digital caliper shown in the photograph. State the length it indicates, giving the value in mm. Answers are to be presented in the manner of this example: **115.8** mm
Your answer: **100.18** mm
